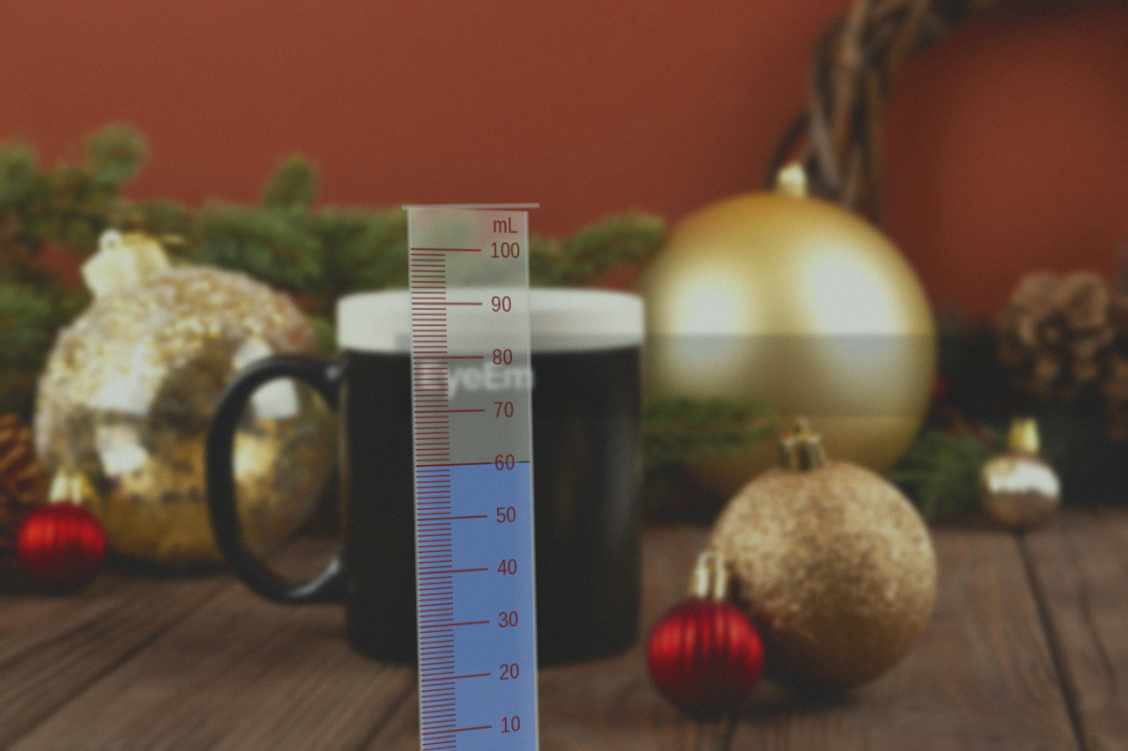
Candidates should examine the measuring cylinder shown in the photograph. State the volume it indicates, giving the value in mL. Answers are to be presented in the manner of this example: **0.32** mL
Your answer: **60** mL
